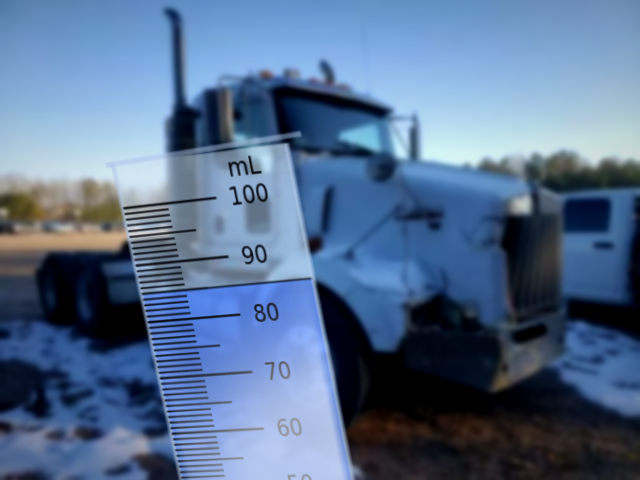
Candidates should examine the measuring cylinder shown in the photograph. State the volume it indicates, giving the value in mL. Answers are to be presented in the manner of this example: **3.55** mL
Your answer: **85** mL
